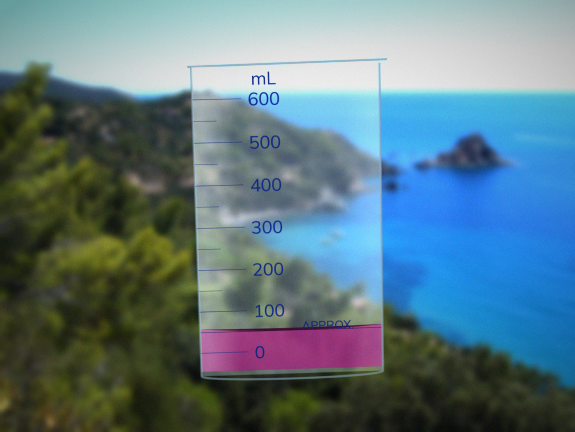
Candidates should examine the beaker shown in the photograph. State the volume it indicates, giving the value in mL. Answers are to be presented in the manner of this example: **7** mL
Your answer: **50** mL
